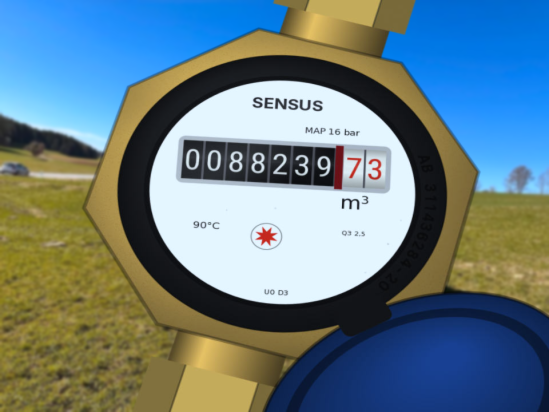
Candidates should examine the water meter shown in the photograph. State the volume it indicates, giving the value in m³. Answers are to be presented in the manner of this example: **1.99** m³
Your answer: **88239.73** m³
